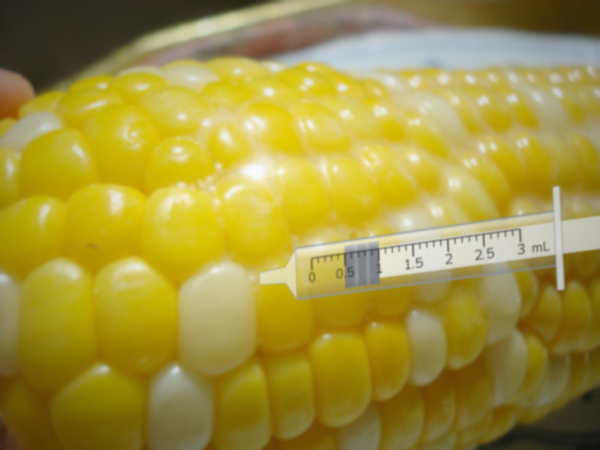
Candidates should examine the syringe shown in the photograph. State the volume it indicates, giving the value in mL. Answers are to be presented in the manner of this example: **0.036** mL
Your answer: **0.5** mL
